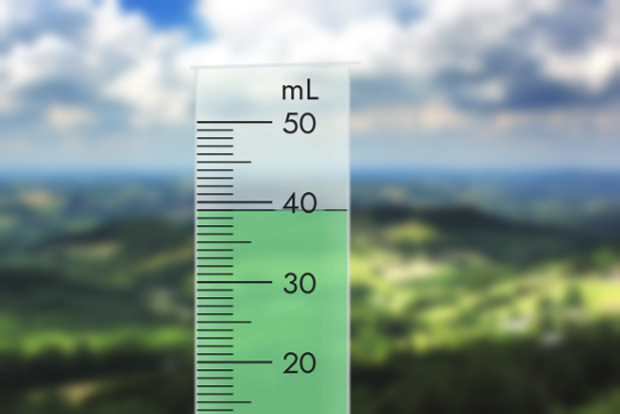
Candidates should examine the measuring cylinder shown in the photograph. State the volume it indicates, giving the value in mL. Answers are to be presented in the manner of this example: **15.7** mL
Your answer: **39** mL
